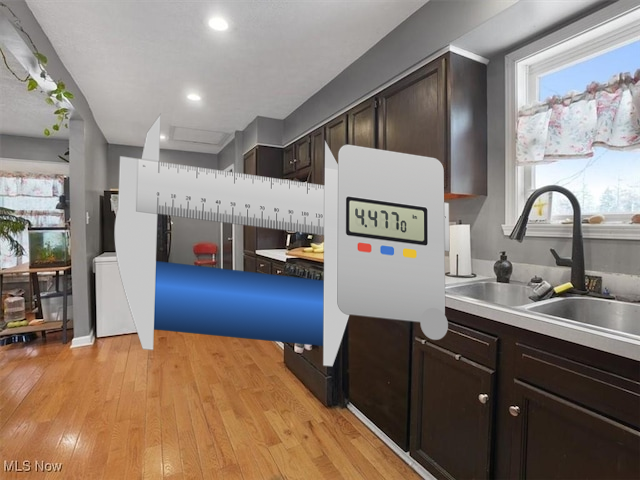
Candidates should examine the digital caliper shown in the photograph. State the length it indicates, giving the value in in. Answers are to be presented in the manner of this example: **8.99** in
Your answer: **4.4770** in
